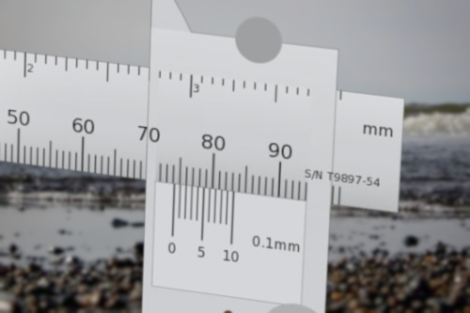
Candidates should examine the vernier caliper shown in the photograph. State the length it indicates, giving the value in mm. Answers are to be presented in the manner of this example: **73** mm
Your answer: **74.2** mm
